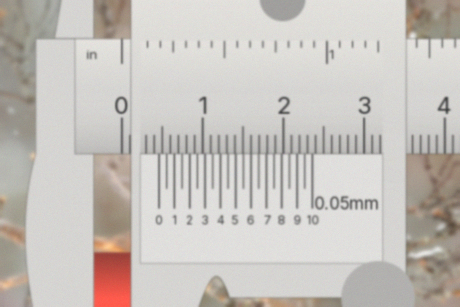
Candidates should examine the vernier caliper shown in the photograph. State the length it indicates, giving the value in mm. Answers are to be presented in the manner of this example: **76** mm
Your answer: **4.6** mm
